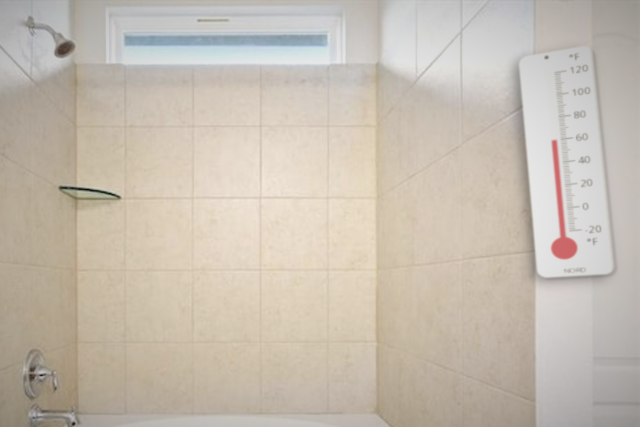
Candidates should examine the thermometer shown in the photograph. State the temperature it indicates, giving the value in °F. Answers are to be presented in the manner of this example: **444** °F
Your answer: **60** °F
